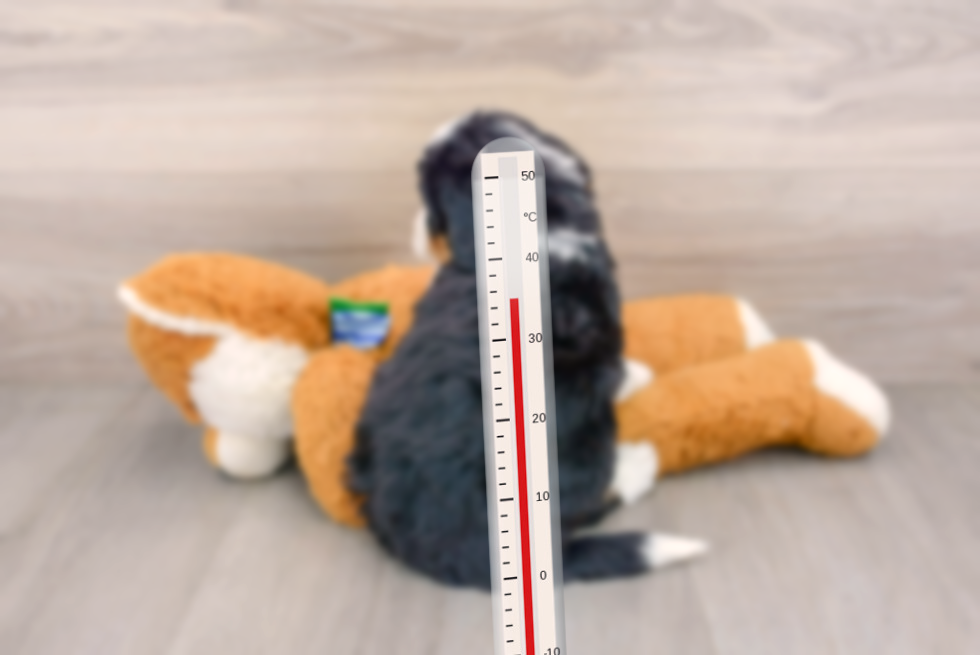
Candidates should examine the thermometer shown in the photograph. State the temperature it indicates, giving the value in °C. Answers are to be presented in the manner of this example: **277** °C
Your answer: **35** °C
